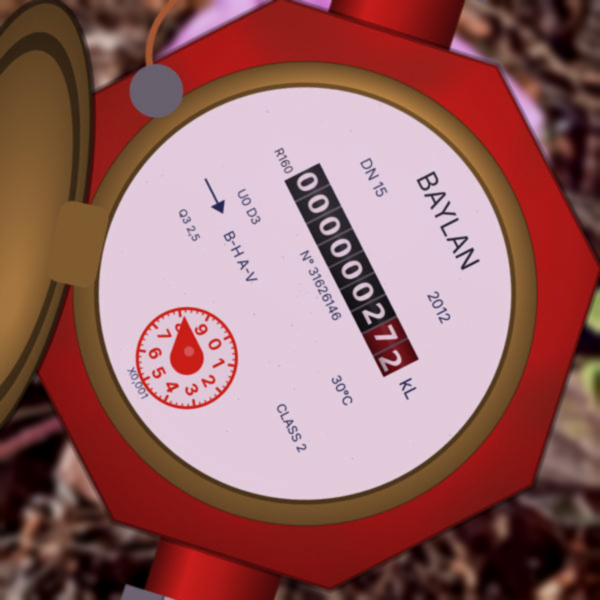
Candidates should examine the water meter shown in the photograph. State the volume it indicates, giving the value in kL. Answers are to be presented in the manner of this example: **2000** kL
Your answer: **2.718** kL
